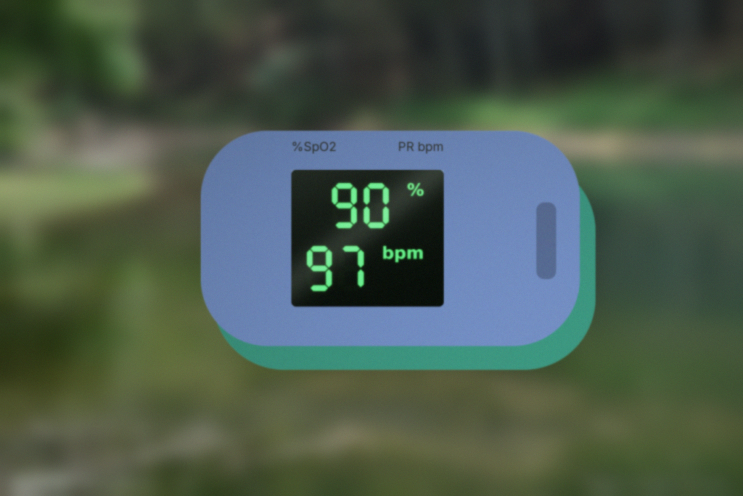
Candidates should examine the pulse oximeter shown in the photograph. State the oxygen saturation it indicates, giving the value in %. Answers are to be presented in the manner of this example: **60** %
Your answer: **90** %
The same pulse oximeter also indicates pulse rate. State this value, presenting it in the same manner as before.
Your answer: **97** bpm
